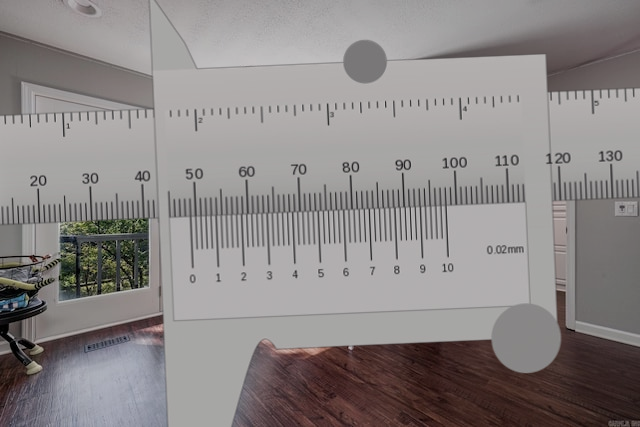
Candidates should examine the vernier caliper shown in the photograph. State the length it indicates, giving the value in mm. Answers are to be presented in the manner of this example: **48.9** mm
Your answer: **49.0** mm
